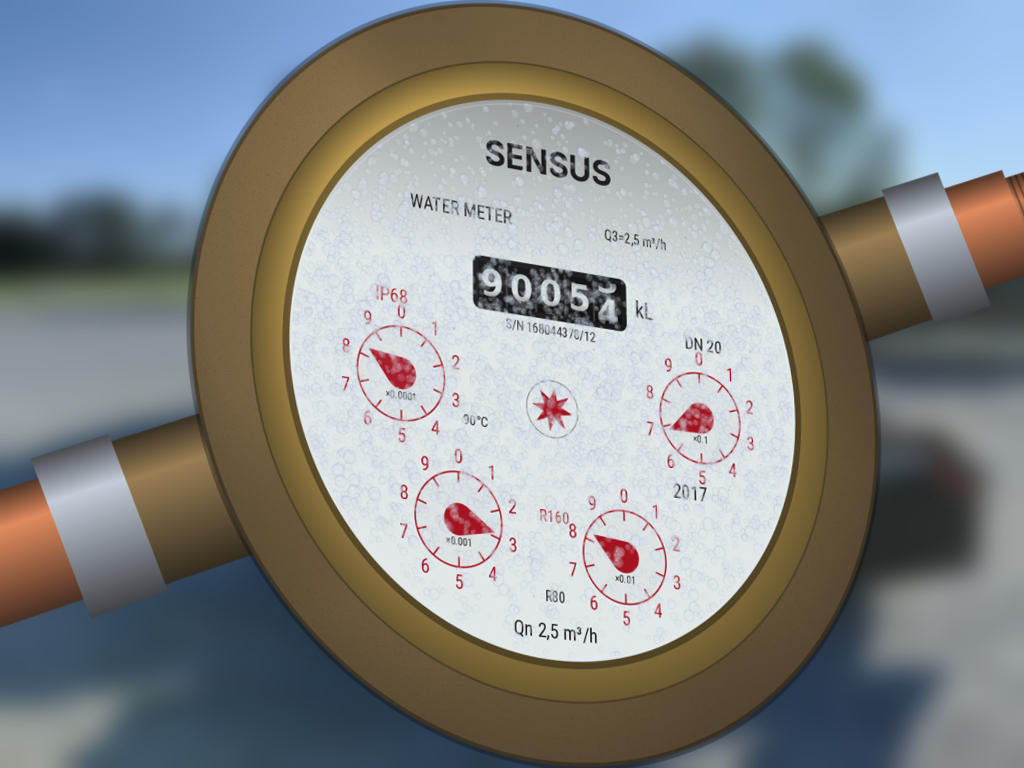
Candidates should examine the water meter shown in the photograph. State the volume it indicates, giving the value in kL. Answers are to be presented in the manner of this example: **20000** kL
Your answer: **90053.6828** kL
